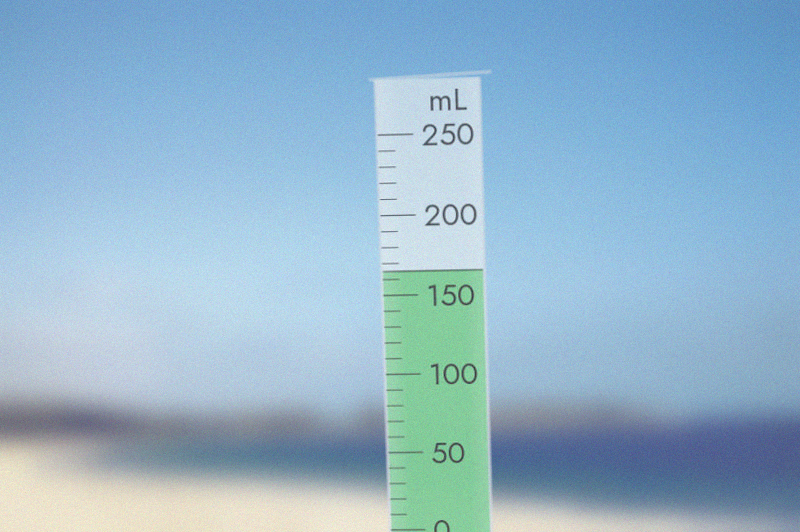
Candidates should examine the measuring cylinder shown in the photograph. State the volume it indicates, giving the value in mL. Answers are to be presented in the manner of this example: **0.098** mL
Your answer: **165** mL
